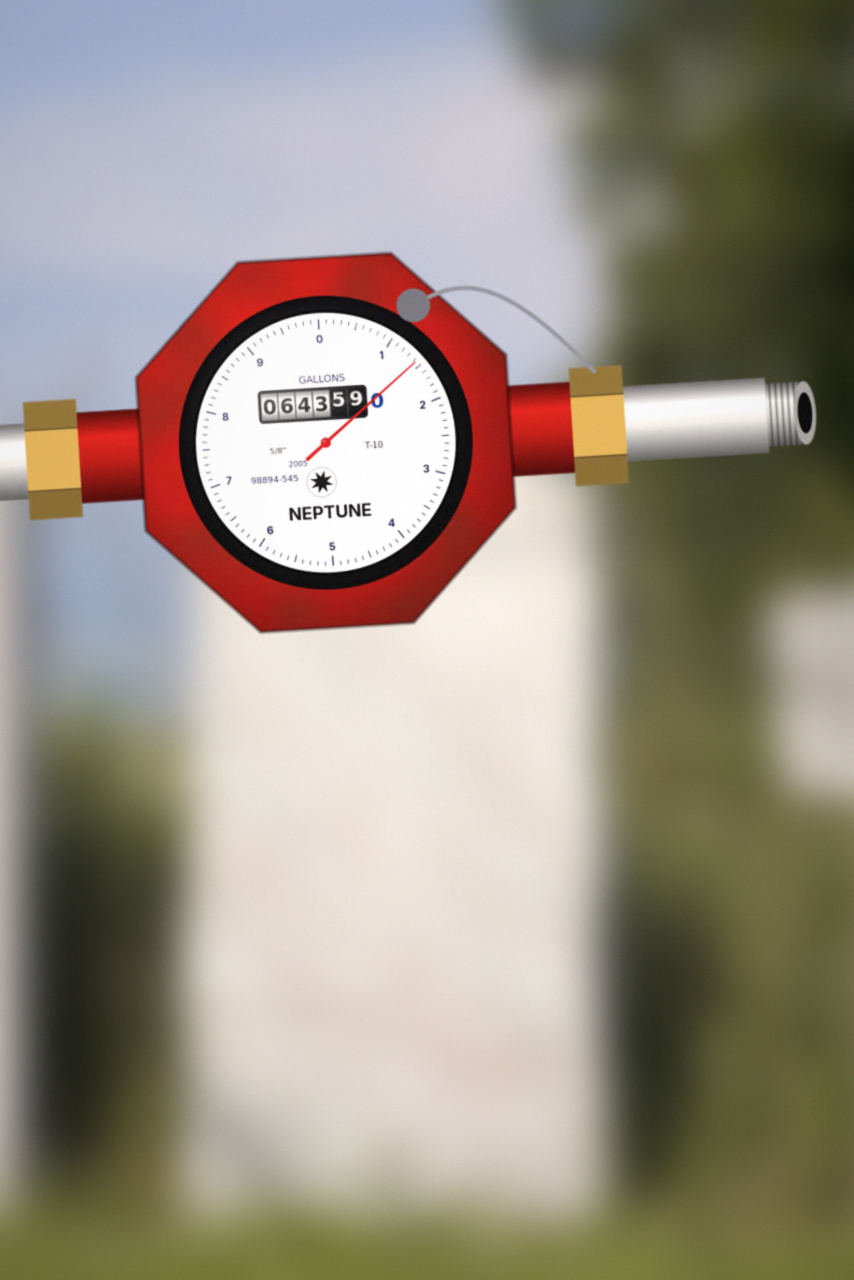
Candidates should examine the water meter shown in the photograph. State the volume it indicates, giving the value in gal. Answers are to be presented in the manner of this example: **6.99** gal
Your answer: **643591.4** gal
